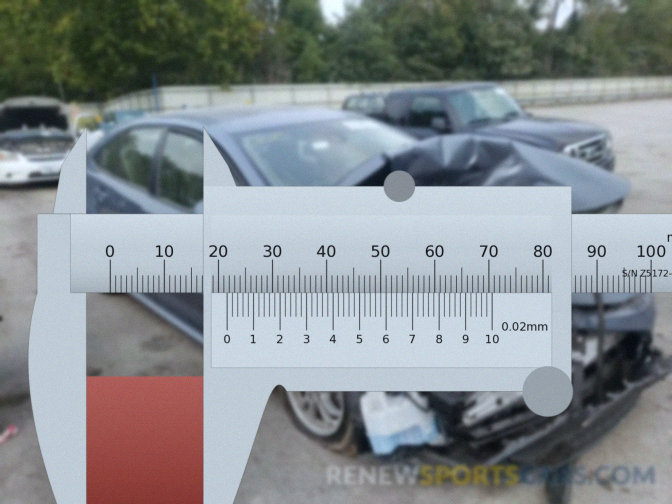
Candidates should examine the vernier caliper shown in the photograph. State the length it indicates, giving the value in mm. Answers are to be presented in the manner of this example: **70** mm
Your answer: **21.6** mm
